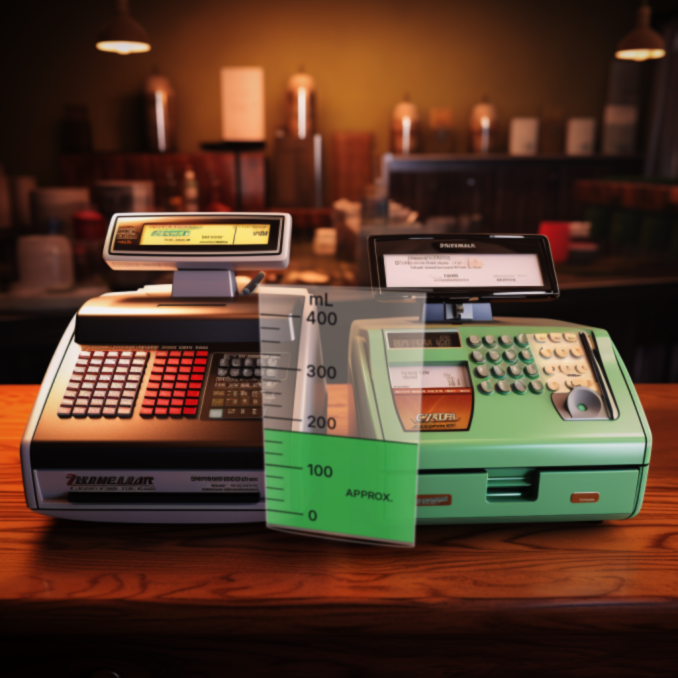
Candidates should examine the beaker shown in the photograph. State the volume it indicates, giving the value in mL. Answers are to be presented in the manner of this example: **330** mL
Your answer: **175** mL
